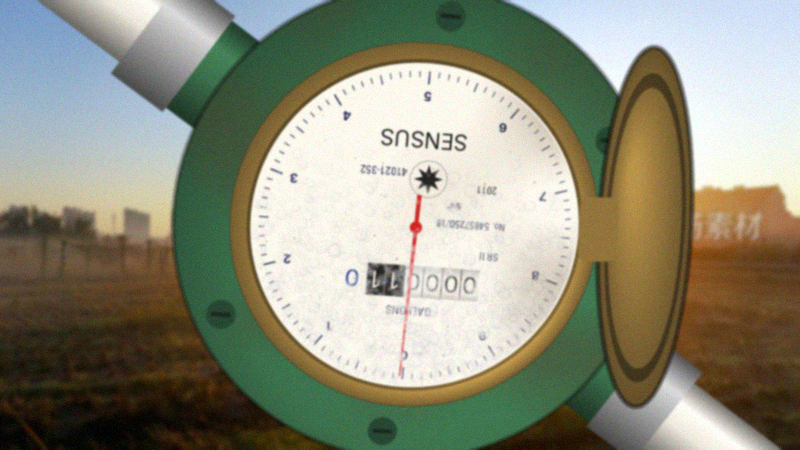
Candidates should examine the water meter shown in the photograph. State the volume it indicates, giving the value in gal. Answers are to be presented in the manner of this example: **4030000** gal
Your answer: **110.0** gal
